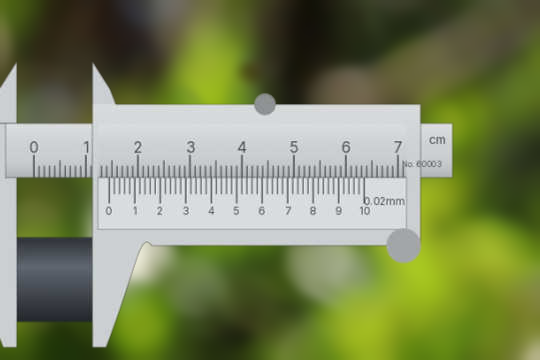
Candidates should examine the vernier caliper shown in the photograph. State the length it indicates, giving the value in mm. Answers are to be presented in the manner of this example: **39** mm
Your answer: **14.5** mm
